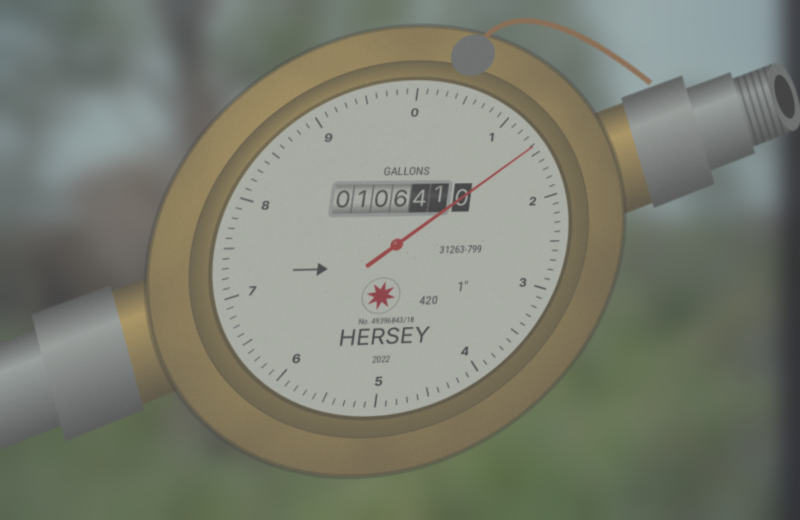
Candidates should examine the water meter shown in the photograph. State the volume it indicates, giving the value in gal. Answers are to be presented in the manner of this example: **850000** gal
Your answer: **106411.4** gal
